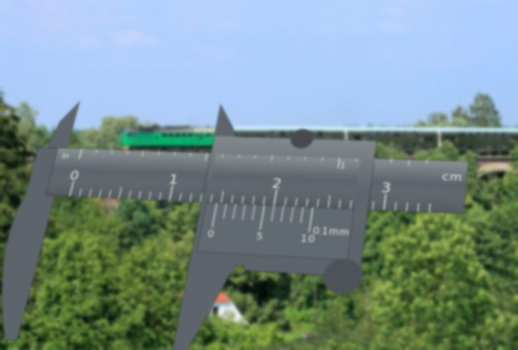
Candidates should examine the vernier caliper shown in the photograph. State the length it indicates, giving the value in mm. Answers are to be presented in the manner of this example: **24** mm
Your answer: **14.6** mm
